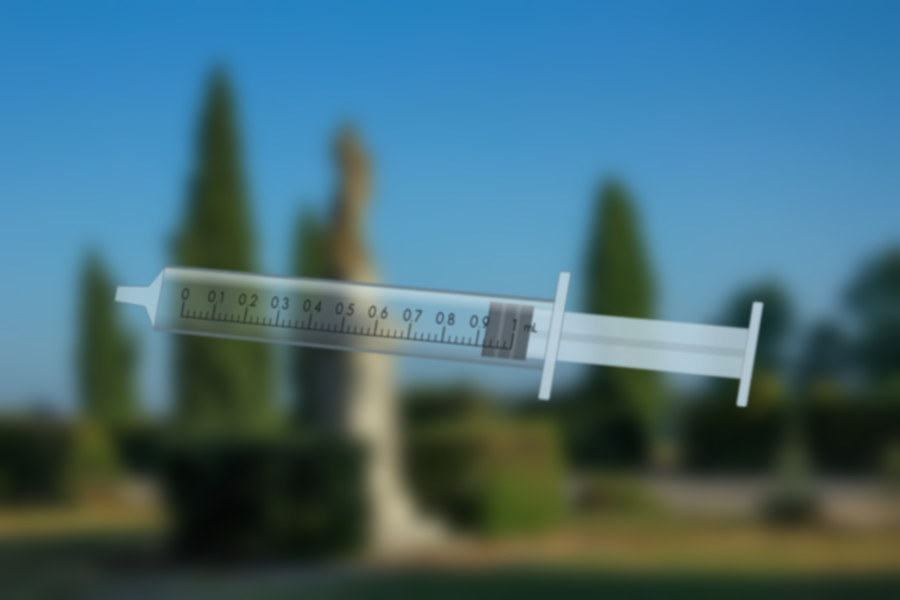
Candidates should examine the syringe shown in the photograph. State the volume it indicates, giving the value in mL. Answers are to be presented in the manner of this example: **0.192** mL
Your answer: **0.92** mL
